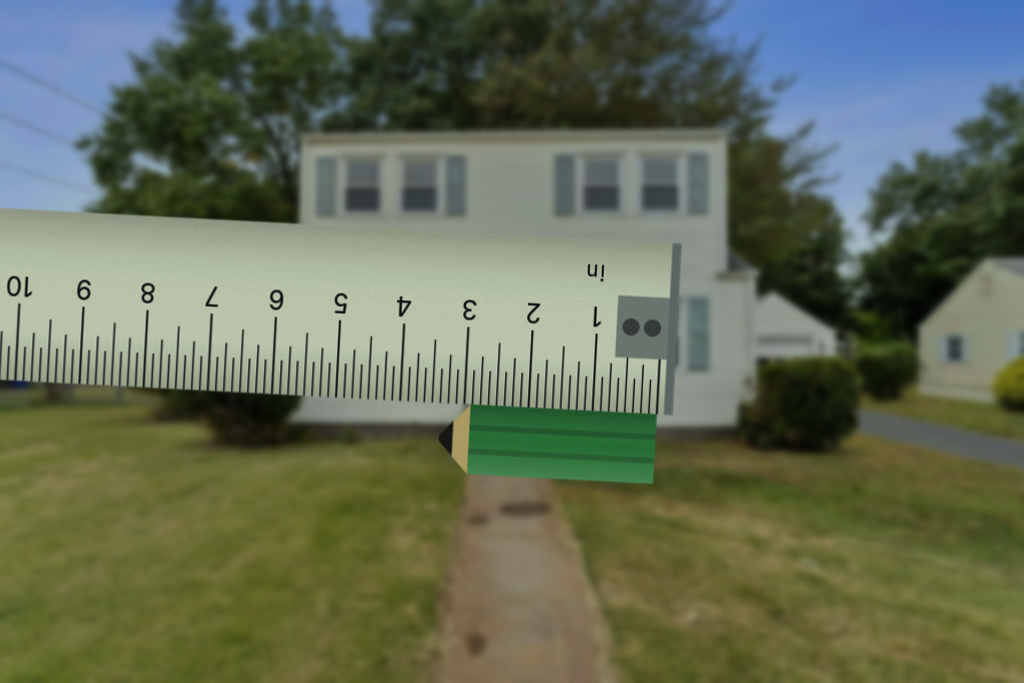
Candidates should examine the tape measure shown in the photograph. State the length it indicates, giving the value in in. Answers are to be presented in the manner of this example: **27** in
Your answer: **3.375** in
